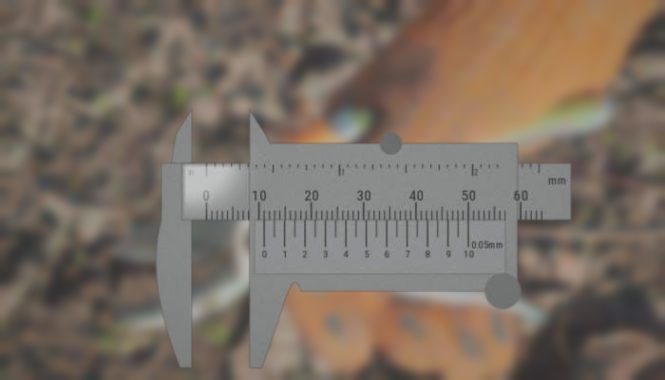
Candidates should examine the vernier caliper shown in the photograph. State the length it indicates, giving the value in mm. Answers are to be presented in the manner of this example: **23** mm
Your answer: **11.0** mm
